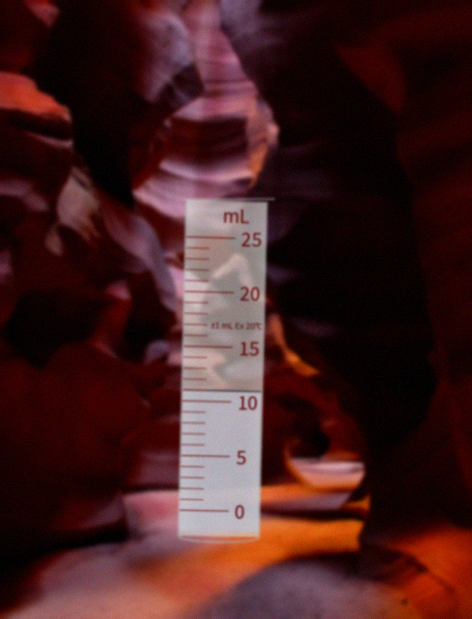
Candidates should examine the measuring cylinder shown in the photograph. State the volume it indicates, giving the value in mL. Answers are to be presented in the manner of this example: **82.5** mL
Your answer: **11** mL
